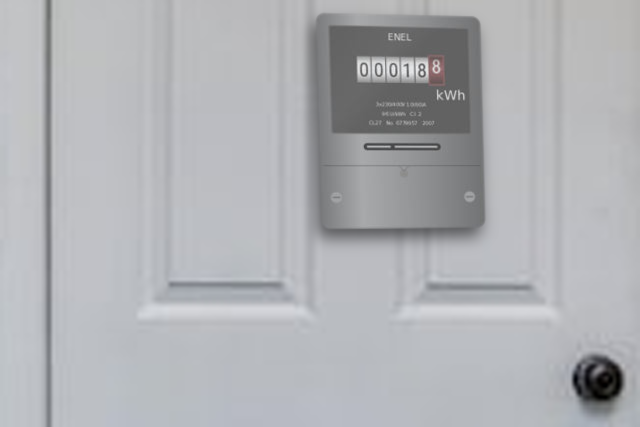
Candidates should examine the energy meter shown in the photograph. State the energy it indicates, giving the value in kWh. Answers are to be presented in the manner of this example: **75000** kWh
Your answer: **18.8** kWh
